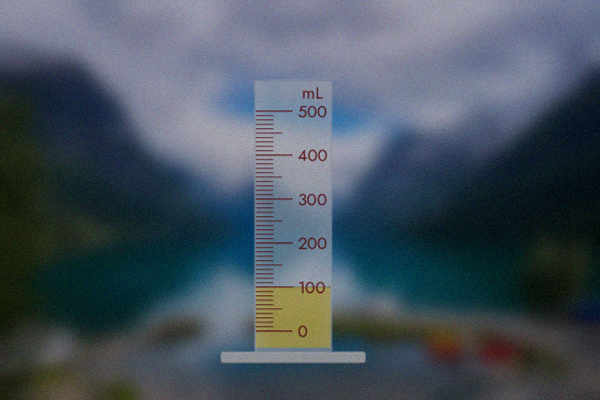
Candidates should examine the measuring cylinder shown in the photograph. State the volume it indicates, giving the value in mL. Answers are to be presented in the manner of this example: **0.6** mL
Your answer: **100** mL
